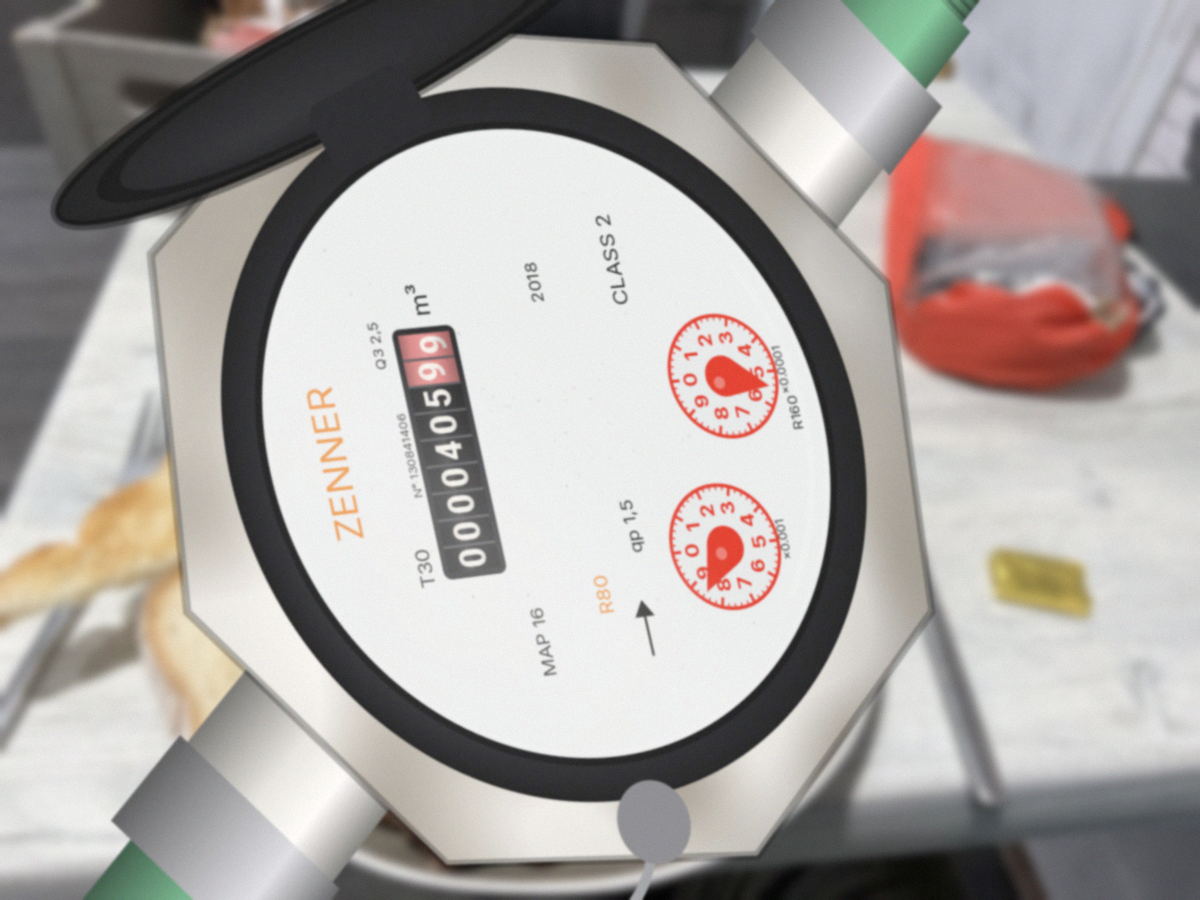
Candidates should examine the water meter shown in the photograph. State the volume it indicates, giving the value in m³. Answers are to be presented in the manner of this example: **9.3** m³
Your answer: **405.9885** m³
